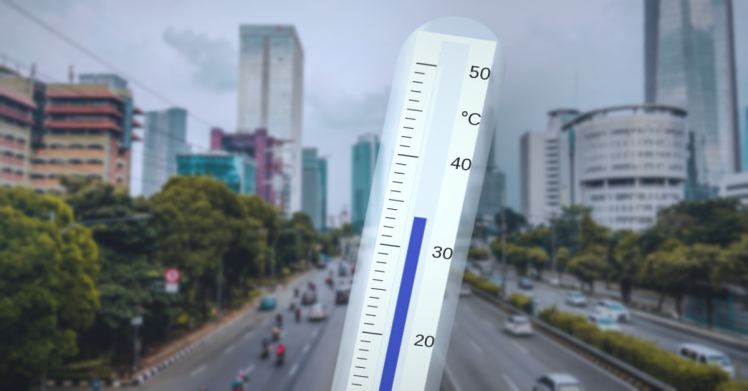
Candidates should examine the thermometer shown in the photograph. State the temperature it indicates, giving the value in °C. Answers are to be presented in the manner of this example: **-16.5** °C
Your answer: **33.5** °C
